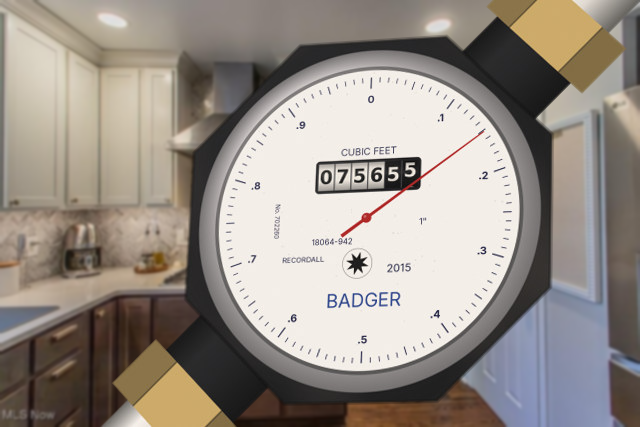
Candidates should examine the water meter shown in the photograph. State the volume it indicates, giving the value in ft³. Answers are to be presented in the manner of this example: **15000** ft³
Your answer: **75655.15** ft³
